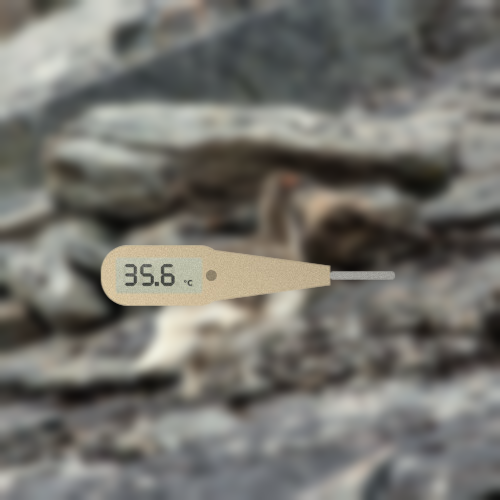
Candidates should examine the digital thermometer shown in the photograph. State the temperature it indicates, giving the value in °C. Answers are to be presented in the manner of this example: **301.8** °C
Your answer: **35.6** °C
